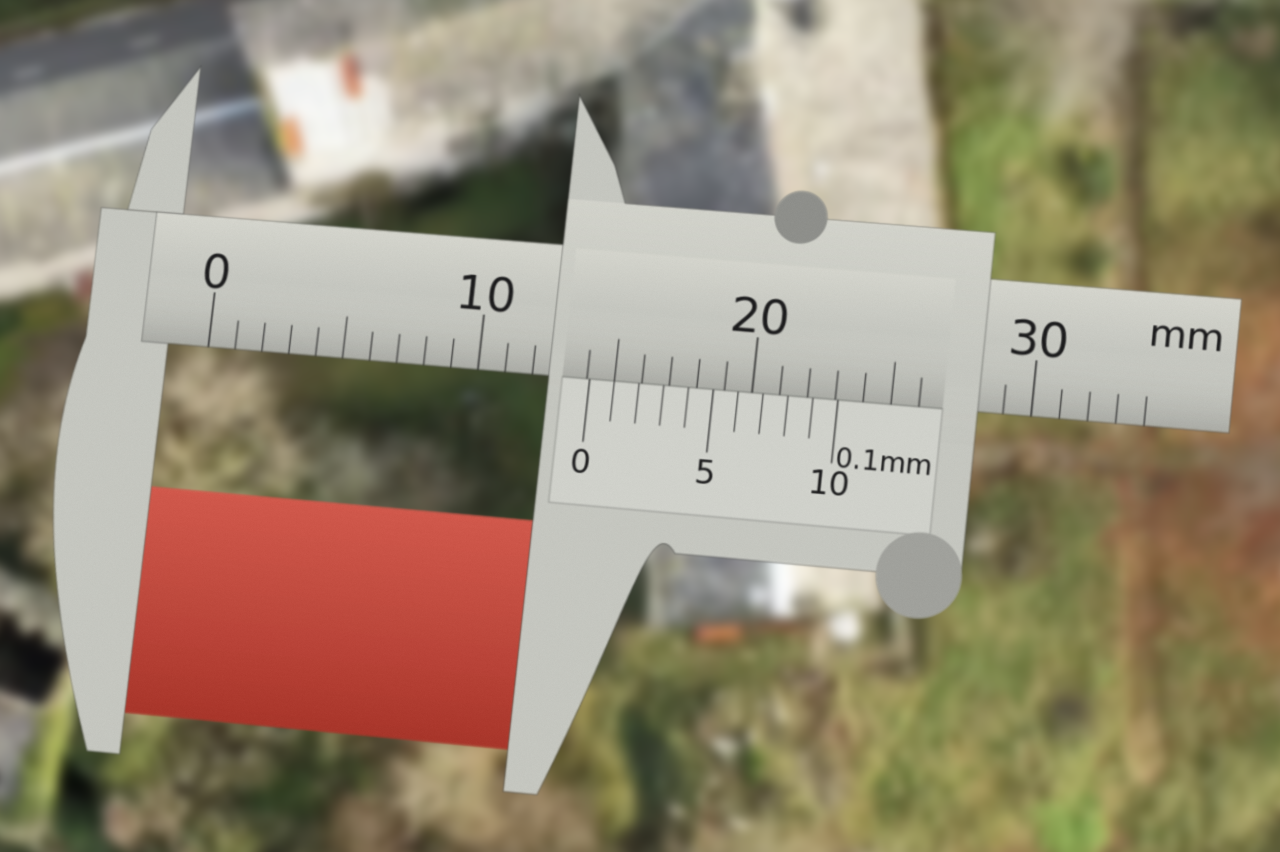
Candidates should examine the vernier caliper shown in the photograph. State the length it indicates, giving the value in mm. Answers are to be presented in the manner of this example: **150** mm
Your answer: **14.1** mm
